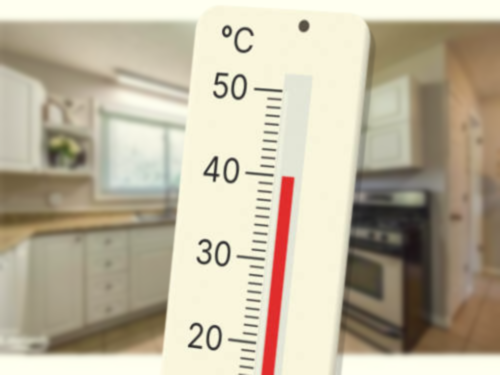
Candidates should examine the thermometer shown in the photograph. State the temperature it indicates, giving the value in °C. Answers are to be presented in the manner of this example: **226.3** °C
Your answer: **40** °C
